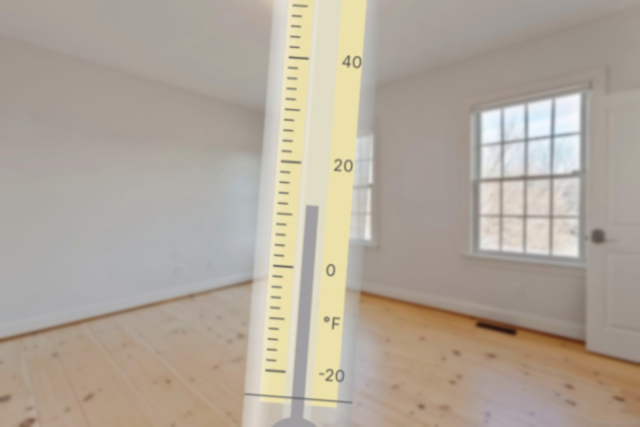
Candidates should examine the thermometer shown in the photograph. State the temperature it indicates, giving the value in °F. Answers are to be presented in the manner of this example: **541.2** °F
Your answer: **12** °F
